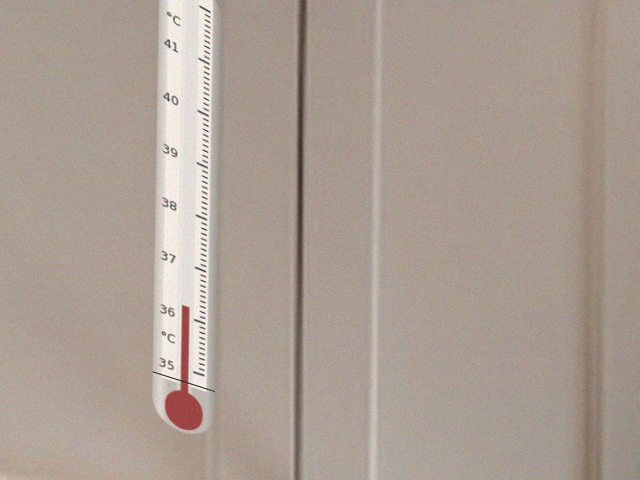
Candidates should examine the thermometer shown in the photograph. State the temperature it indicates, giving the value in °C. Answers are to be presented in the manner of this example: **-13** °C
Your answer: **36.2** °C
